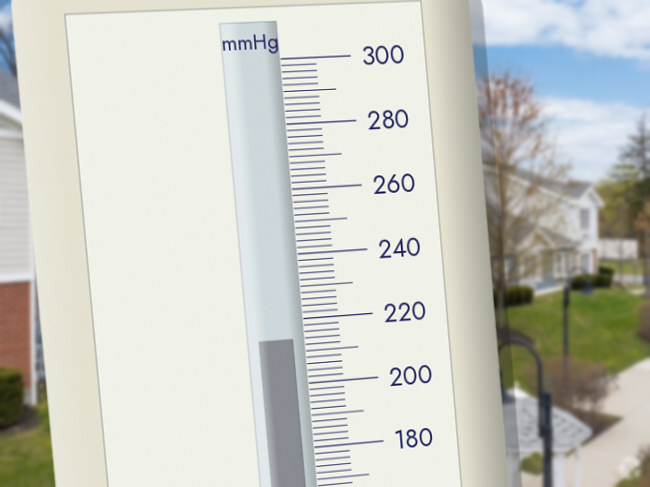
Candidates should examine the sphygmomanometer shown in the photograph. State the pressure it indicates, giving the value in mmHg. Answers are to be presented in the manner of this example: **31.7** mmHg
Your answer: **214** mmHg
